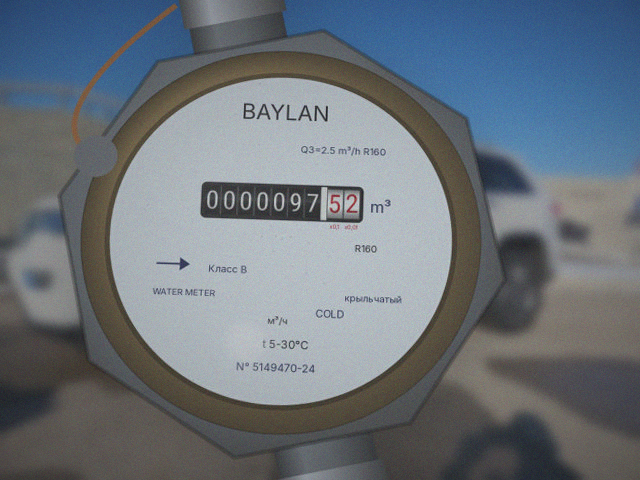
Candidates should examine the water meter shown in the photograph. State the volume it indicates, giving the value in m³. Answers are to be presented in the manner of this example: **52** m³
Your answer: **97.52** m³
